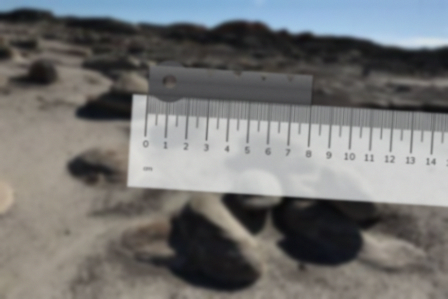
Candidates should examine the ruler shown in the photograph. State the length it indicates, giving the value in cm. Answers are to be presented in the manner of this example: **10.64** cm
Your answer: **8** cm
